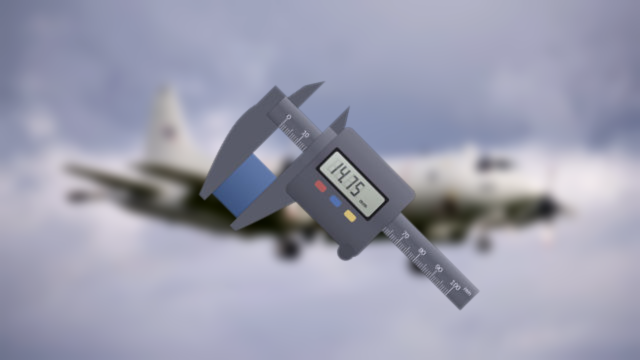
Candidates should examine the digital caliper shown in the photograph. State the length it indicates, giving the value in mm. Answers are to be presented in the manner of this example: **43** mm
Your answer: **14.75** mm
